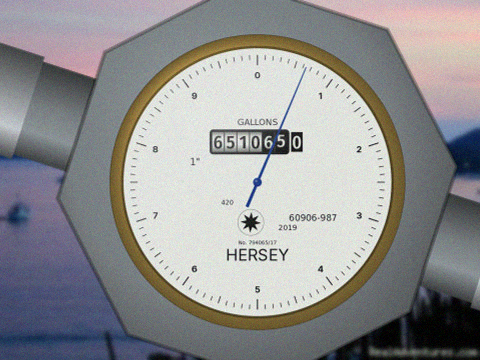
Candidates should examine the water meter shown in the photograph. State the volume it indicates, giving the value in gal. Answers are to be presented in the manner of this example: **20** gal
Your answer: **6510650.6** gal
